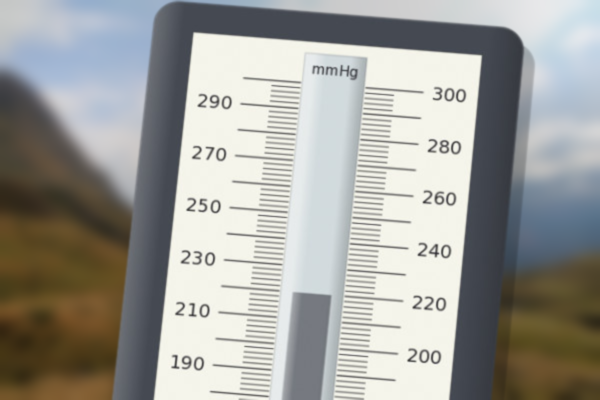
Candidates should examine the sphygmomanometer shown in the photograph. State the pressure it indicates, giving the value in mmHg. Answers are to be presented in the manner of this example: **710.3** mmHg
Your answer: **220** mmHg
